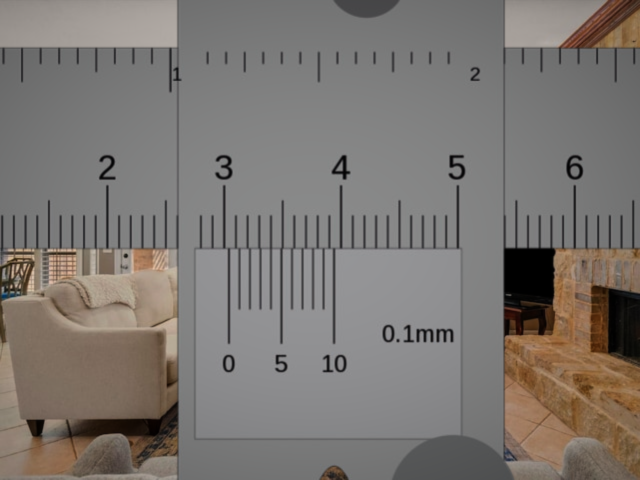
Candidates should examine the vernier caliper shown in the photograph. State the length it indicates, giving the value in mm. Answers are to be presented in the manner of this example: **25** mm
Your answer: **30.4** mm
